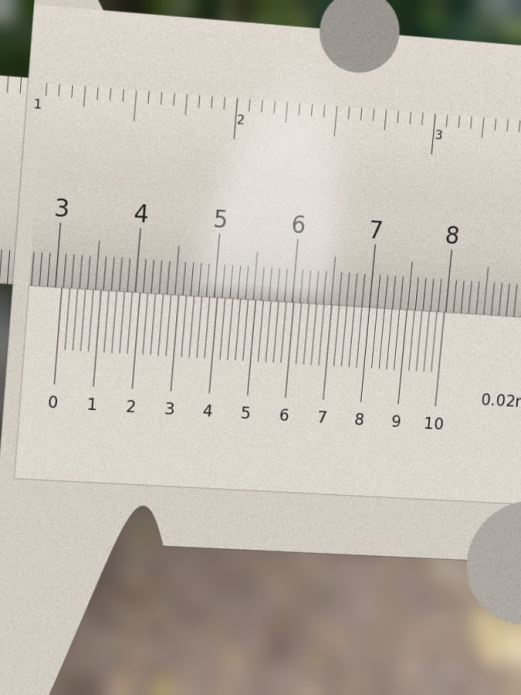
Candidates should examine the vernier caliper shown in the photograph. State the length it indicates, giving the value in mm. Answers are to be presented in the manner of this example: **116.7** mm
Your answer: **30.8** mm
